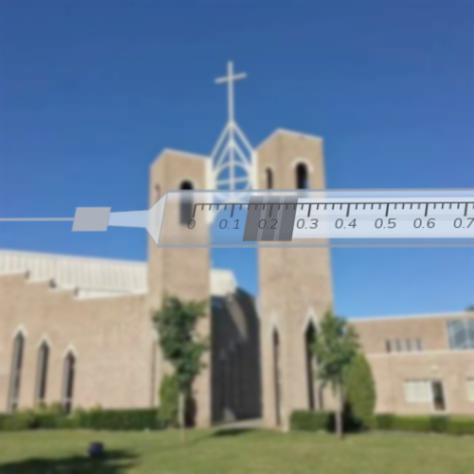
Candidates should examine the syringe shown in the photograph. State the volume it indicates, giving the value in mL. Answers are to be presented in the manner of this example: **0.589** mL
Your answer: **0.14** mL
